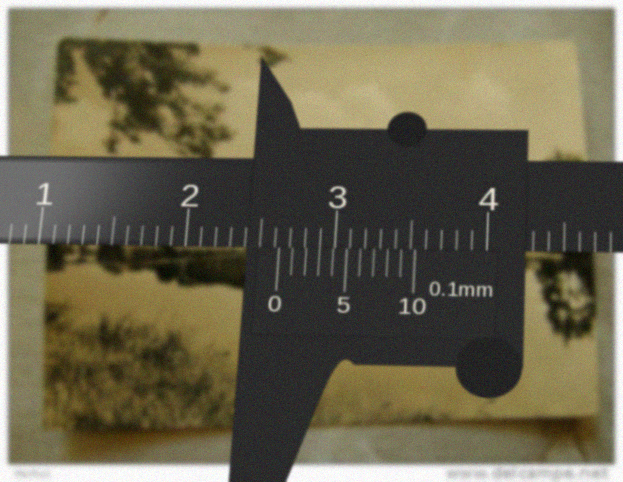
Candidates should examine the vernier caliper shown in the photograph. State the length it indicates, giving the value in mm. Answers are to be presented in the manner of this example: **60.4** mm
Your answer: **26.3** mm
